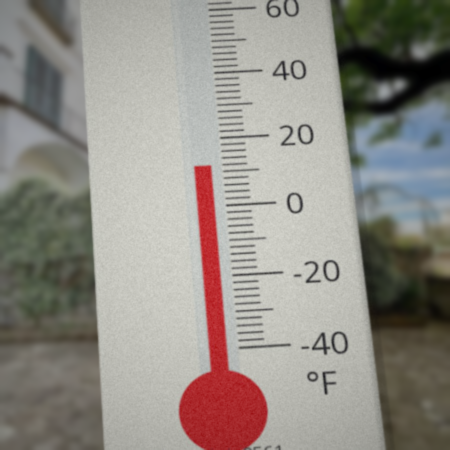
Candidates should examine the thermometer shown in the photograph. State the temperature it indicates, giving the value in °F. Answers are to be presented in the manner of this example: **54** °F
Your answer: **12** °F
